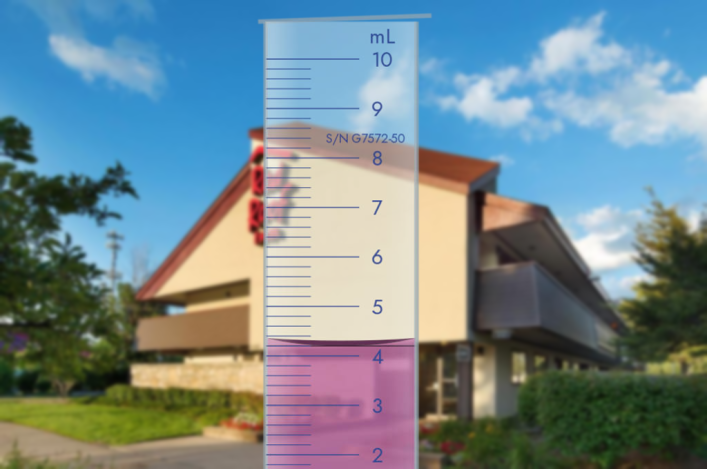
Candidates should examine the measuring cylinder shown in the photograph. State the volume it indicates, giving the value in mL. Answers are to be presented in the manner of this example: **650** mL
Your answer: **4.2** mL
